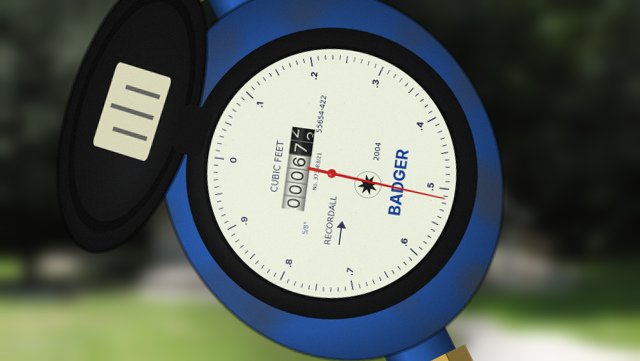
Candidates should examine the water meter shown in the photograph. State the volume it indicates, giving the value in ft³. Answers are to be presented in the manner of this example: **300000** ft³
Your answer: **672.51** ft³
